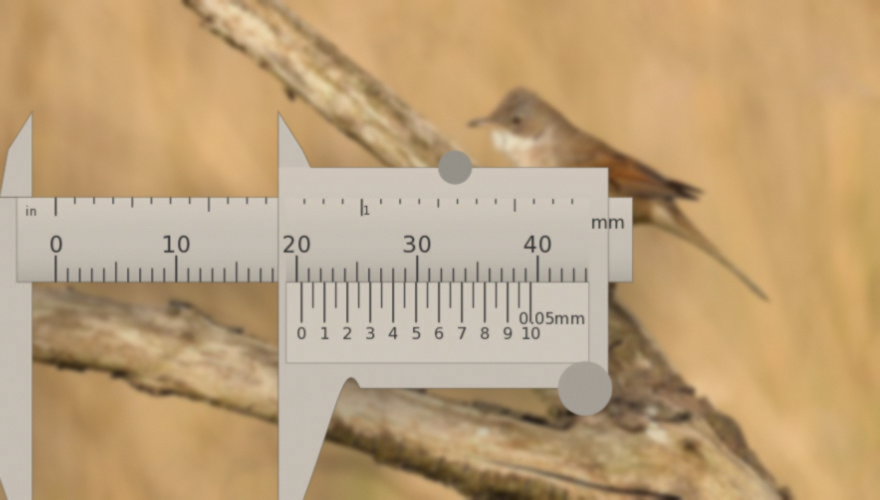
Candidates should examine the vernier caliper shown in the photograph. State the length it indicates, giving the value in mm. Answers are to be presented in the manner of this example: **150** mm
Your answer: **20.4** mm
